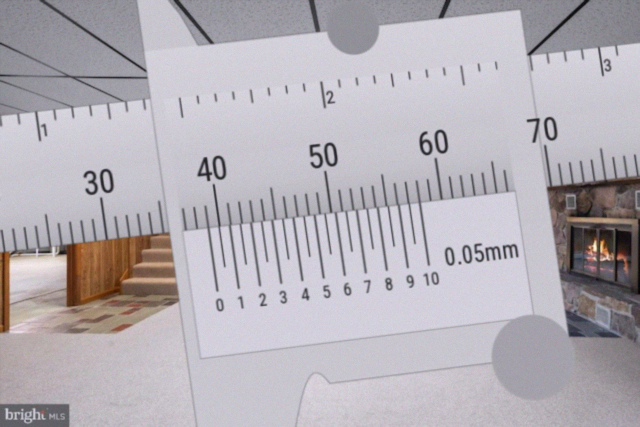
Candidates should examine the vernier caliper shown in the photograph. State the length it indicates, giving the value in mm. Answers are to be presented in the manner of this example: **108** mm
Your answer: **39.0** mm
